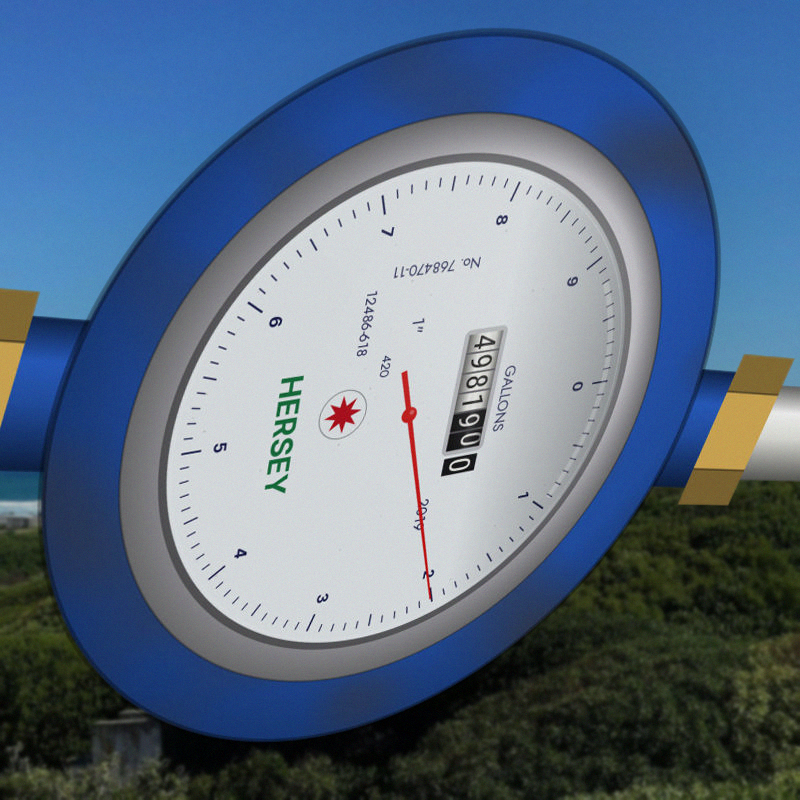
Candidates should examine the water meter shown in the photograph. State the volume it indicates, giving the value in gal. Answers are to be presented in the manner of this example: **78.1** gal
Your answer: **4981902.0** gal
